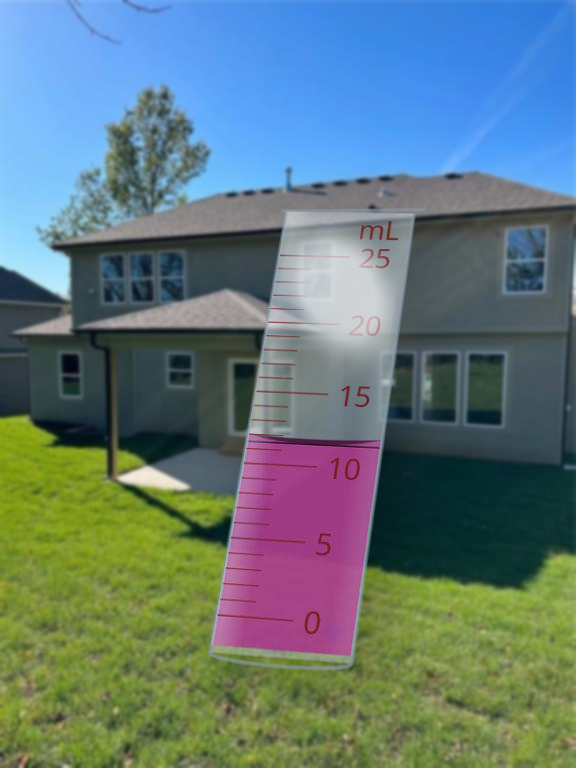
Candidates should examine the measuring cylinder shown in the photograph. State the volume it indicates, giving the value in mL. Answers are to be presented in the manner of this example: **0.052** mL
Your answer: **11.5** mL
